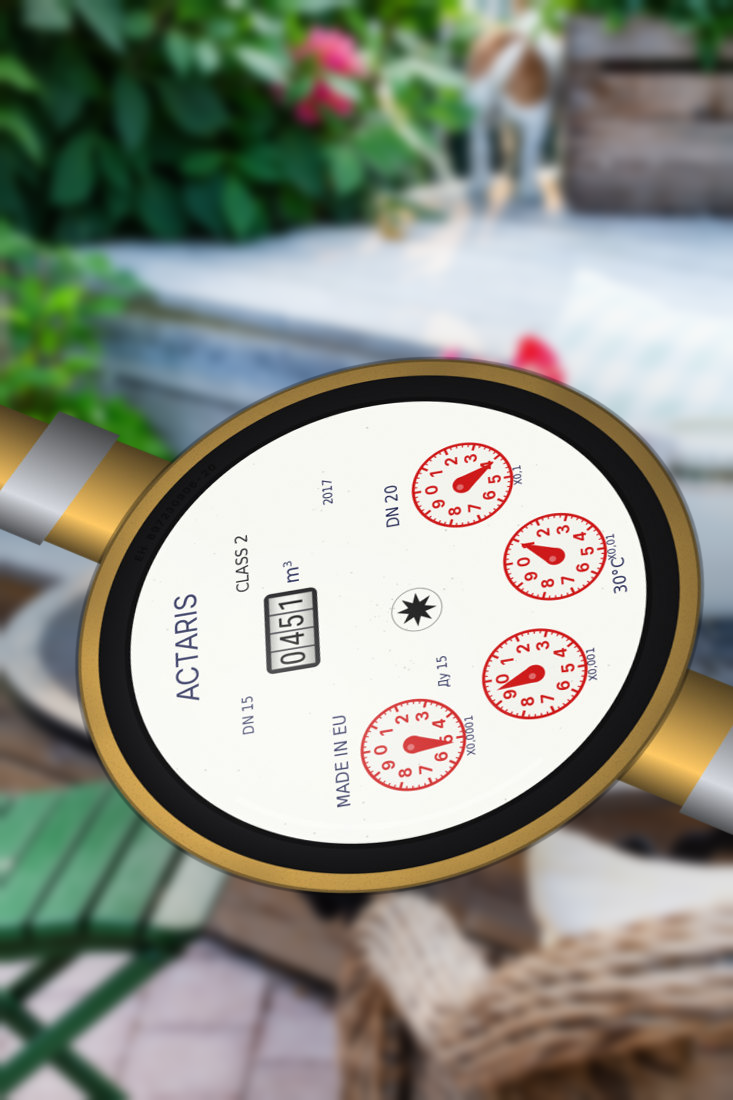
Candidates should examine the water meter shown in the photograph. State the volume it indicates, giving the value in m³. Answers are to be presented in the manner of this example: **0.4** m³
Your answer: **451.4095** m³
